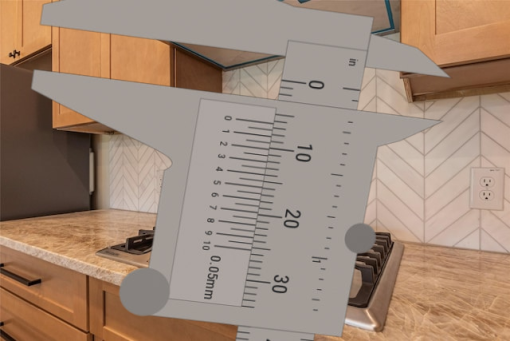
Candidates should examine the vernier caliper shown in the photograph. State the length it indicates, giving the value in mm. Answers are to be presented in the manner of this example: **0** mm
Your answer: **6.4** mm
